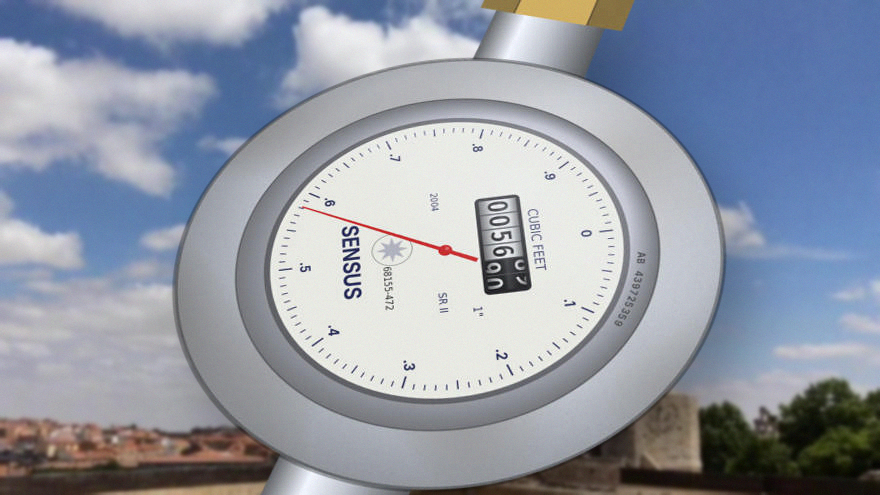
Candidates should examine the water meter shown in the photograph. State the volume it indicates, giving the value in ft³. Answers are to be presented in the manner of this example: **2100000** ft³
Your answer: **5689.58** ft³
